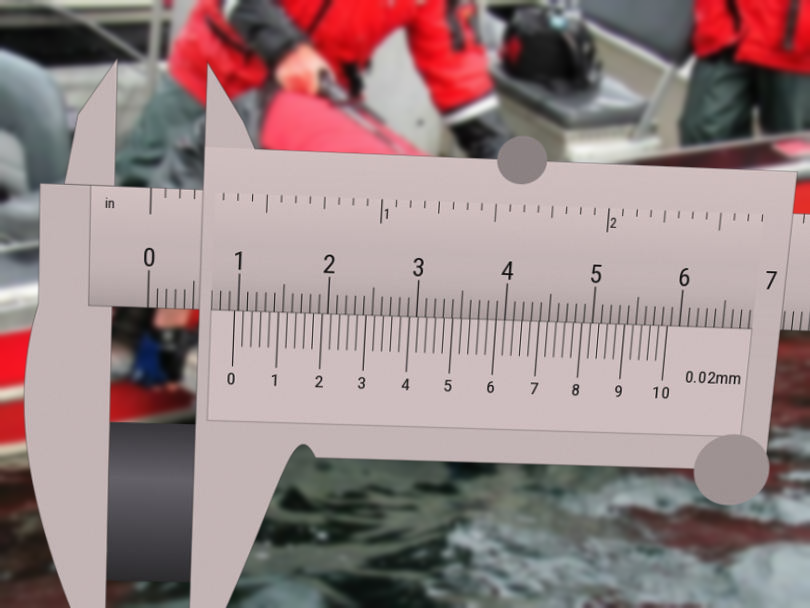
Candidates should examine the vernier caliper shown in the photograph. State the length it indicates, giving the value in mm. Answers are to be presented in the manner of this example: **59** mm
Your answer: **9.6** mm
